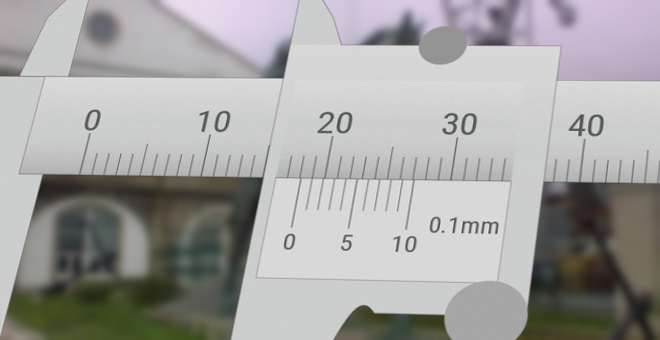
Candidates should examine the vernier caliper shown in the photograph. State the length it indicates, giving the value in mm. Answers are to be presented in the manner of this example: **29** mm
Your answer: **18.1** mm
